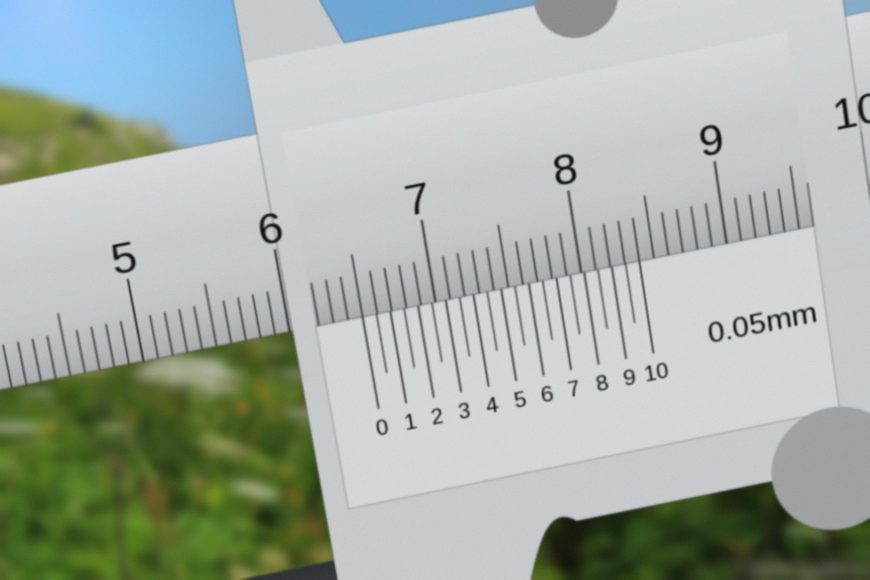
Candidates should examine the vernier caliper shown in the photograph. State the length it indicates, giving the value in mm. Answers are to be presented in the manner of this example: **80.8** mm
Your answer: **65.0** mm
